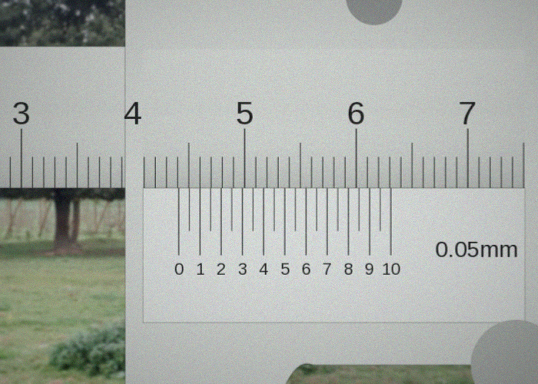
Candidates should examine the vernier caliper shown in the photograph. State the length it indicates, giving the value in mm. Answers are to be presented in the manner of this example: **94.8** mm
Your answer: **44.1** mm
